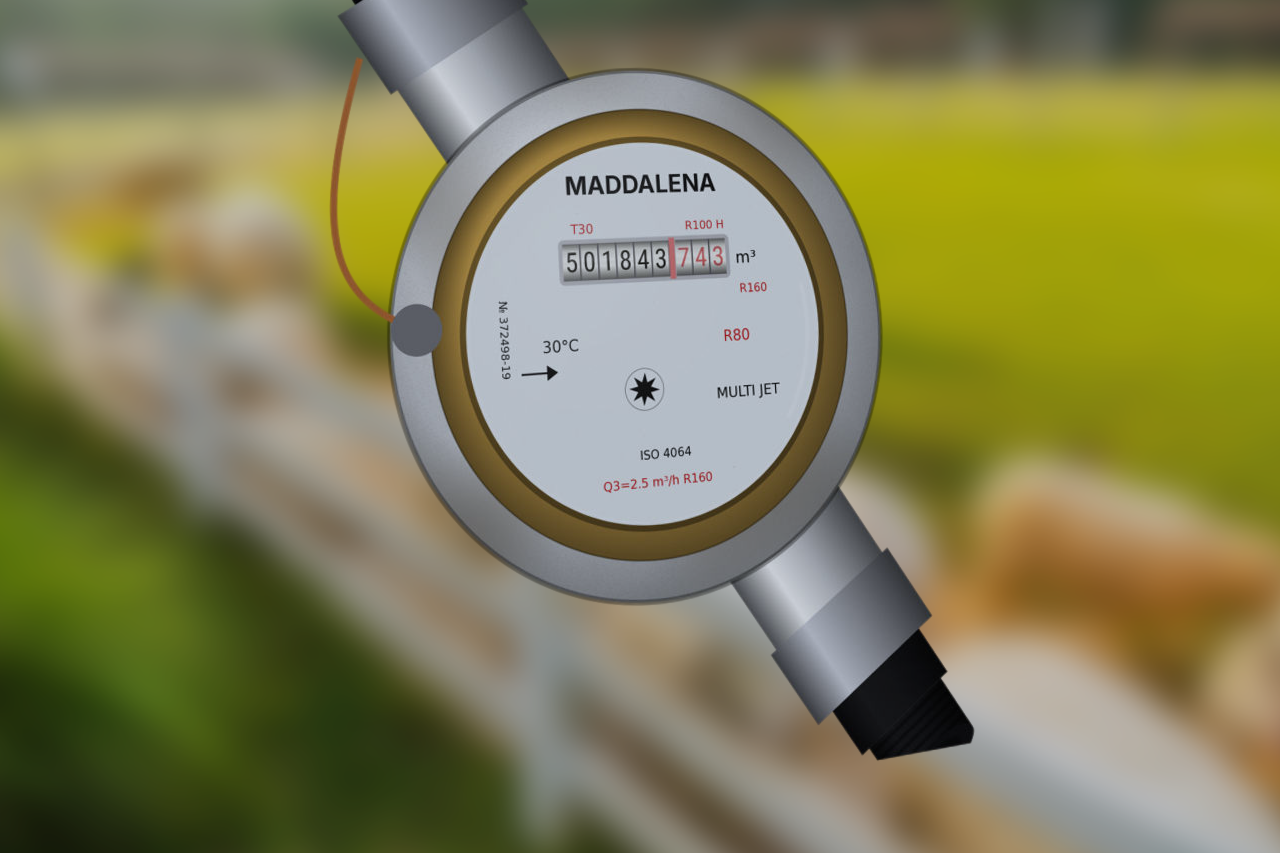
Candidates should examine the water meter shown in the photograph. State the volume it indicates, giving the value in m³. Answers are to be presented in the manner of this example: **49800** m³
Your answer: **501843.743** m³
